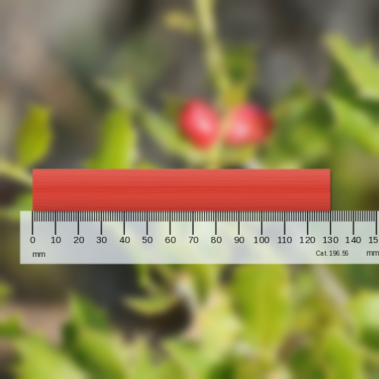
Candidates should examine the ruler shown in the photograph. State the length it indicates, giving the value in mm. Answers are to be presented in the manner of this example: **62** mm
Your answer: **130** mm
